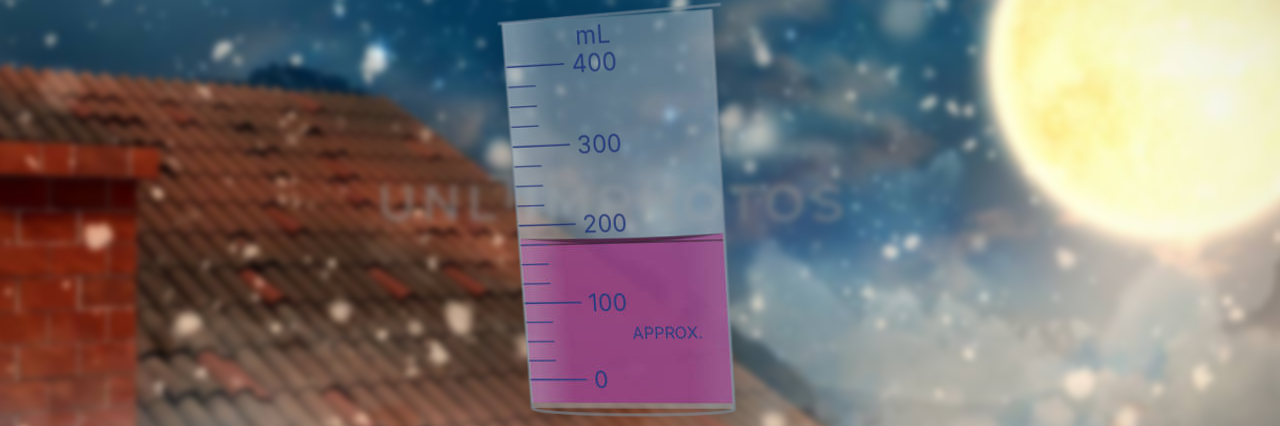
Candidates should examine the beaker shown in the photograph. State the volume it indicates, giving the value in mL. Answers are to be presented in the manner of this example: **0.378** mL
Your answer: **175** mL
